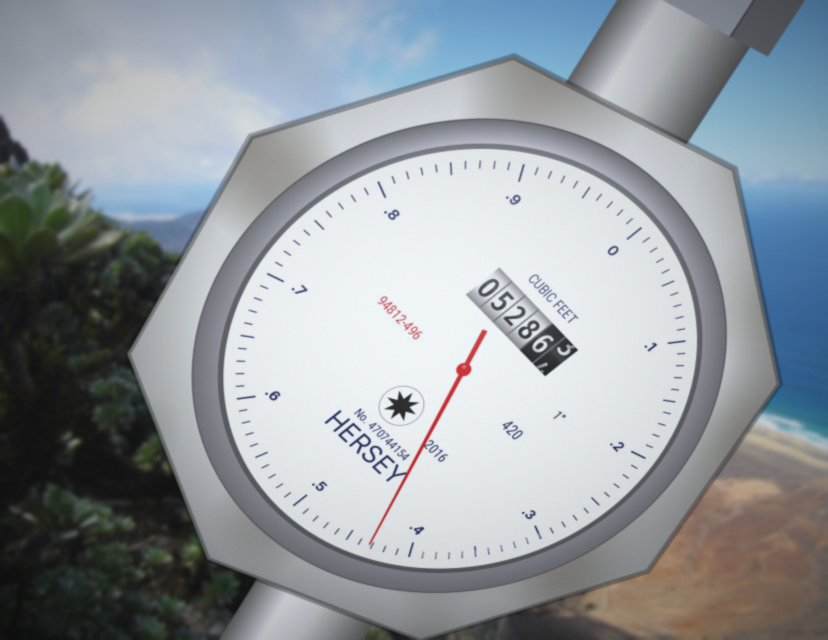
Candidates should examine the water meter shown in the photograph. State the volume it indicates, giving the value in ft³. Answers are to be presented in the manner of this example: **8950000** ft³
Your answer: **52863.43** ft³
